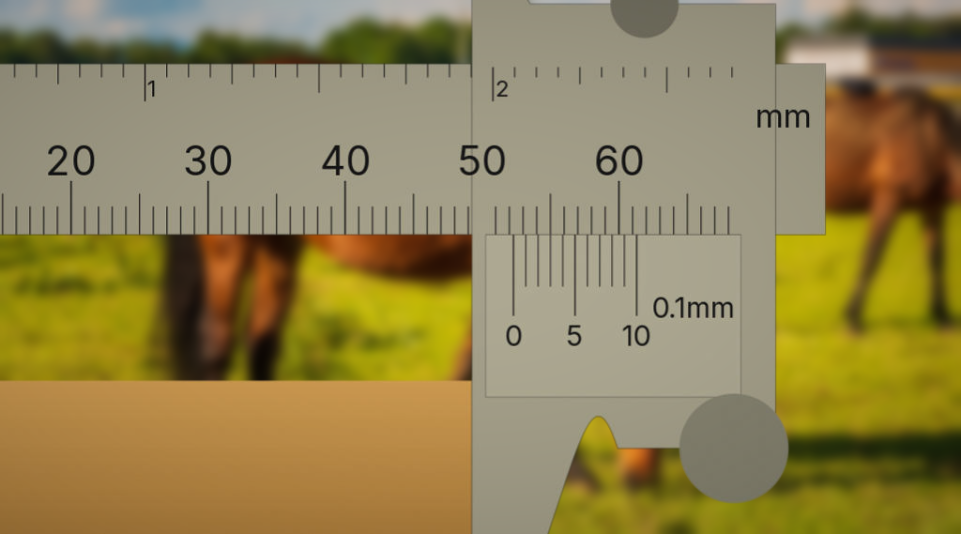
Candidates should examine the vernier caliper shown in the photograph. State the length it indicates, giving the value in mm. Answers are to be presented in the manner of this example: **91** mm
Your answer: **52.3** mm
